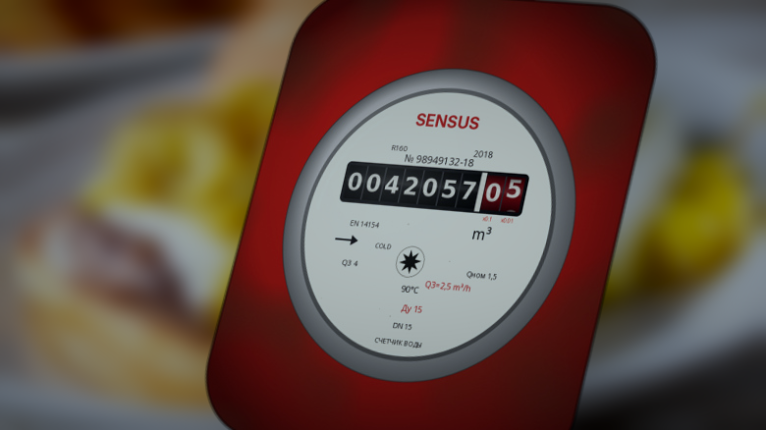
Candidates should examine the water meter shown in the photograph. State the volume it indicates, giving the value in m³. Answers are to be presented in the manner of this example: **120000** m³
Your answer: **42057.05** m³
